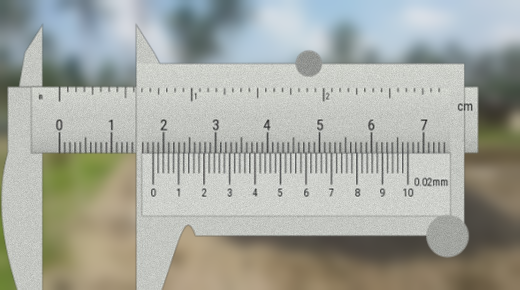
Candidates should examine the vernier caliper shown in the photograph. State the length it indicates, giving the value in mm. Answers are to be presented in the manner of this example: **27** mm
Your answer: **18.0** mm
